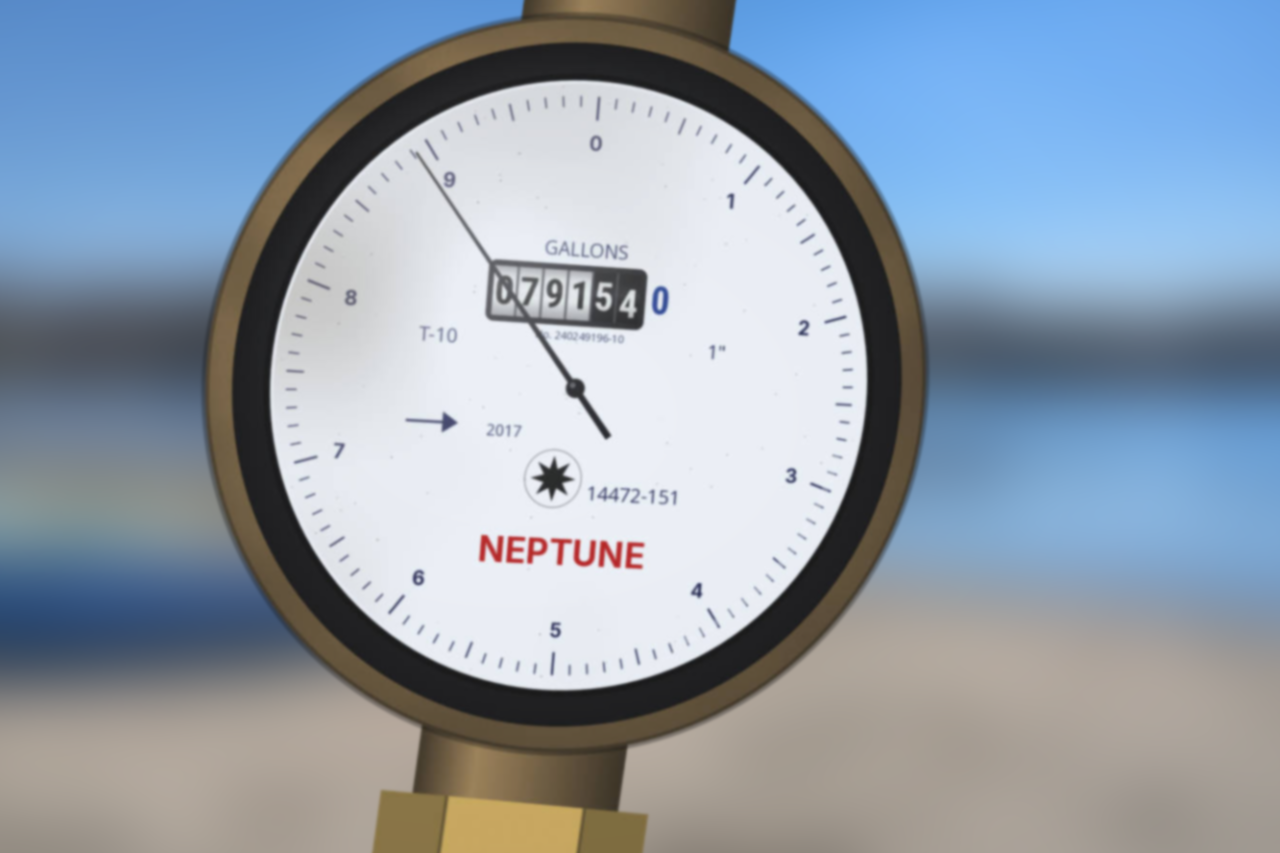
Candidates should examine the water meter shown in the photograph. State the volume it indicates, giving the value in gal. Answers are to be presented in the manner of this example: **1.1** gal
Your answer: **791538.9** gal
